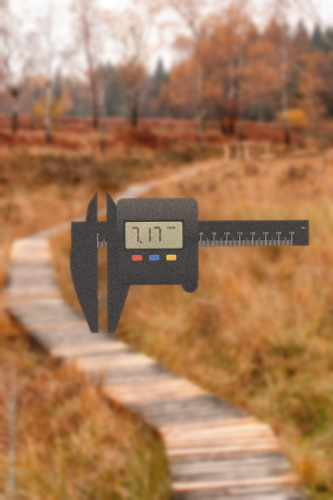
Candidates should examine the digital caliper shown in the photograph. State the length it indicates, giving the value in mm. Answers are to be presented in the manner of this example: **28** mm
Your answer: **7.17** mm
